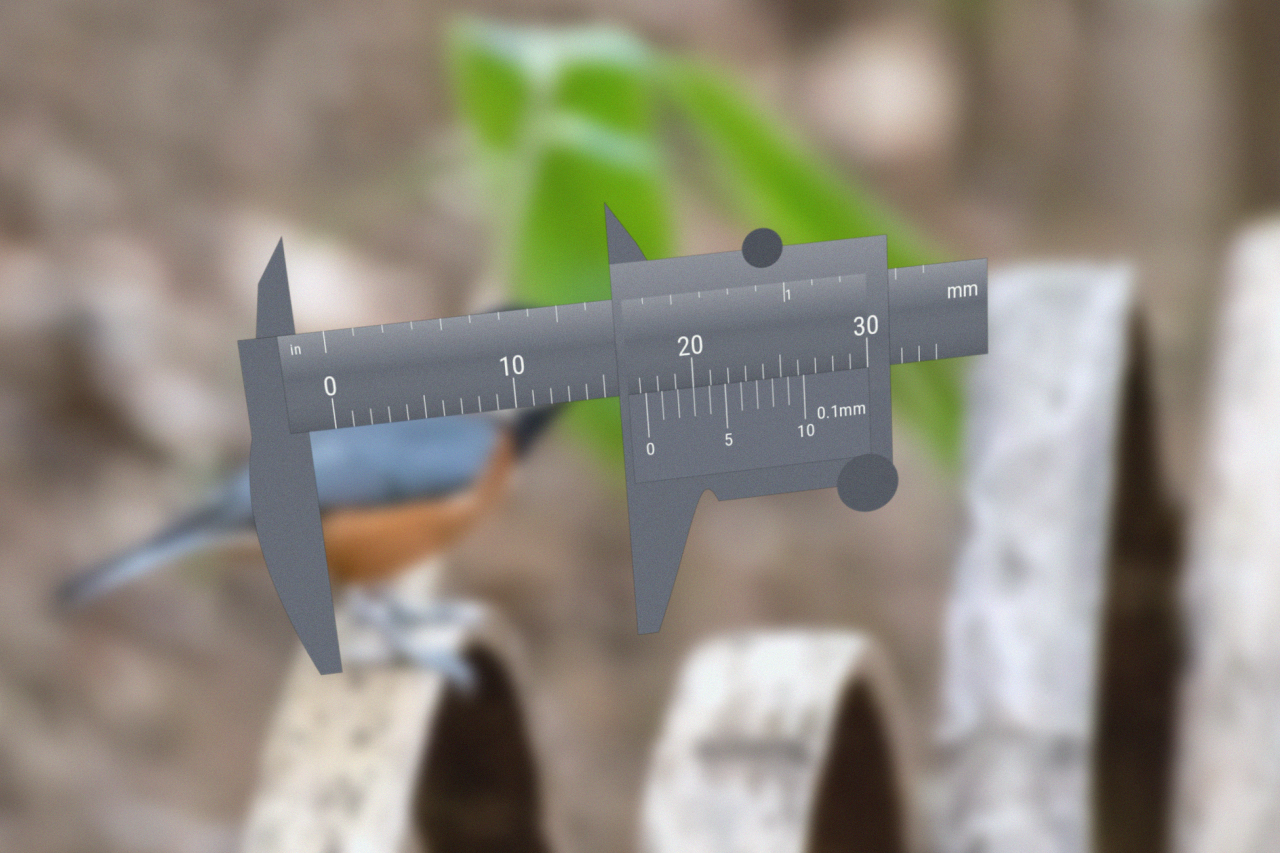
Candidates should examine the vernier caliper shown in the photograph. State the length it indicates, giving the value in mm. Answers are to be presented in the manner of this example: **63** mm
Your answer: **17.3** mm
